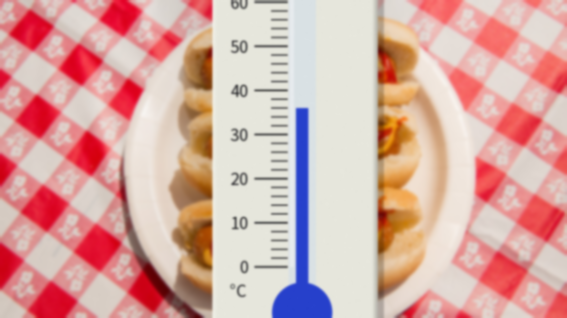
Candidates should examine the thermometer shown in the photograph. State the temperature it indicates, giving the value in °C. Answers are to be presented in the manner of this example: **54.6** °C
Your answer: **36** °C
